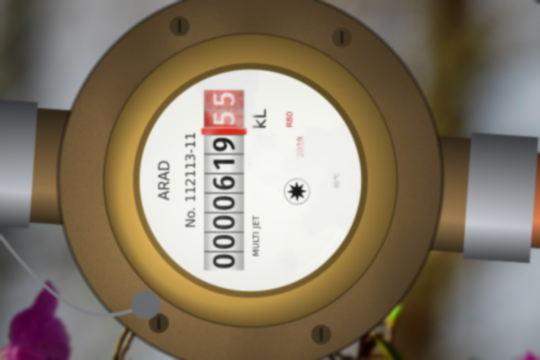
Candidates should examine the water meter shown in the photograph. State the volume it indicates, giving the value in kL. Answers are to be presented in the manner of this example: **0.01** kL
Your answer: **619.55** kL
